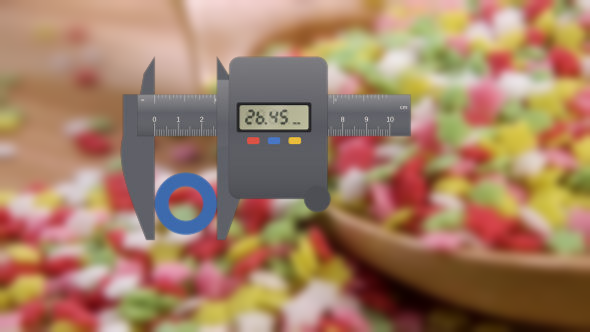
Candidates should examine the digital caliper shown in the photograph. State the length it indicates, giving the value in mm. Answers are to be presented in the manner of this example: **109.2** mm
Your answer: **26.45** mm
